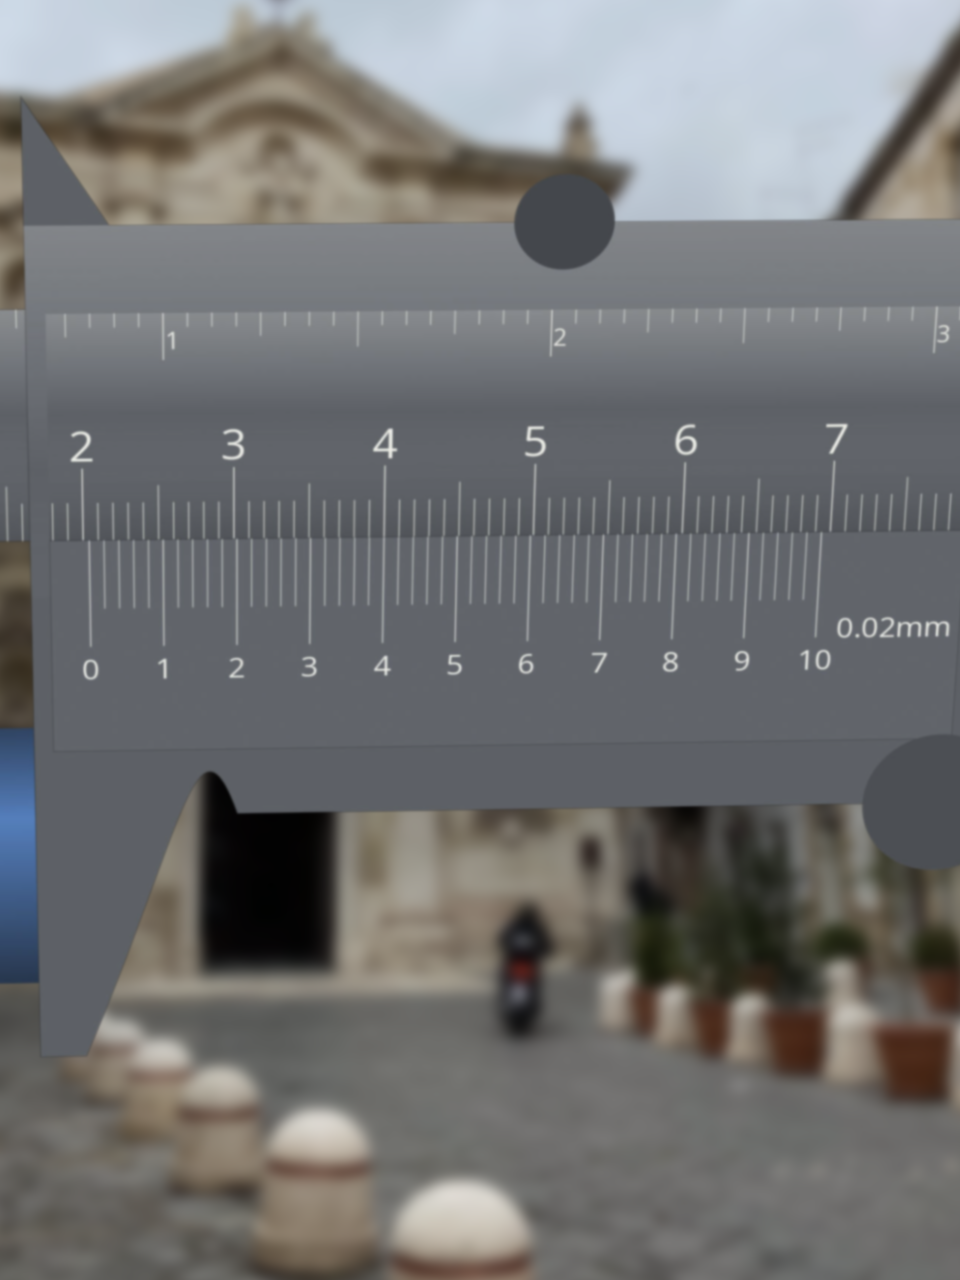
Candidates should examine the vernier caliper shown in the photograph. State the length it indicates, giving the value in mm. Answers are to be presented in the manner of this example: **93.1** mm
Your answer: **20.4** mm
